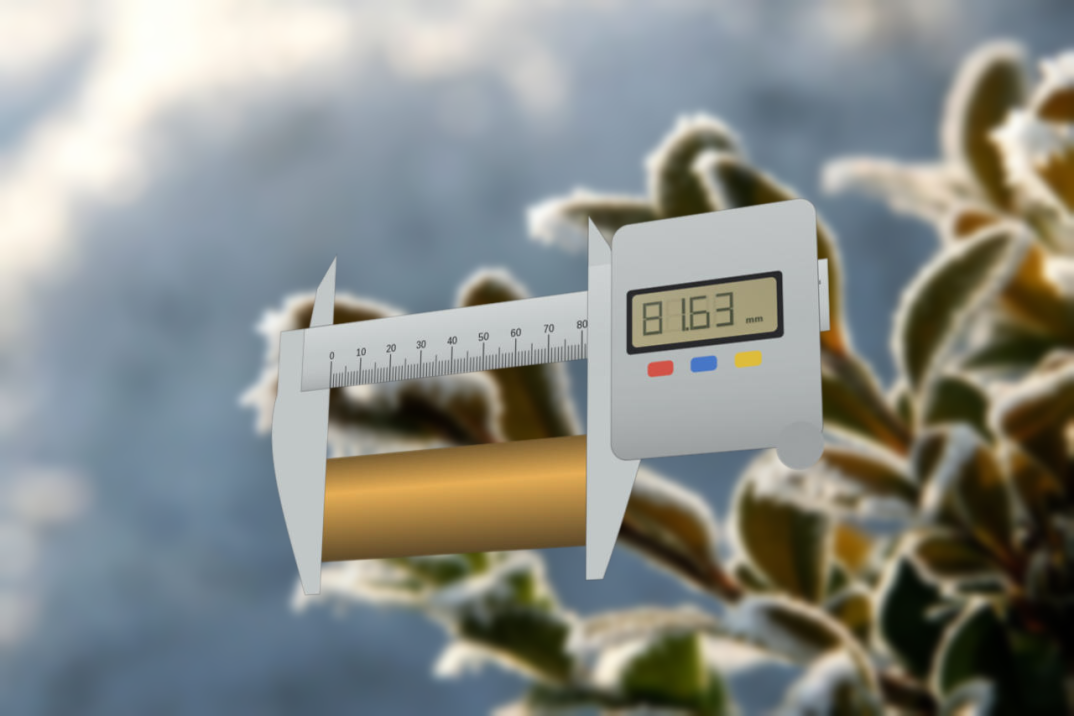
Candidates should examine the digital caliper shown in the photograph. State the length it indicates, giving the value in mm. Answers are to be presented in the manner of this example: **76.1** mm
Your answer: **81.63** mm
